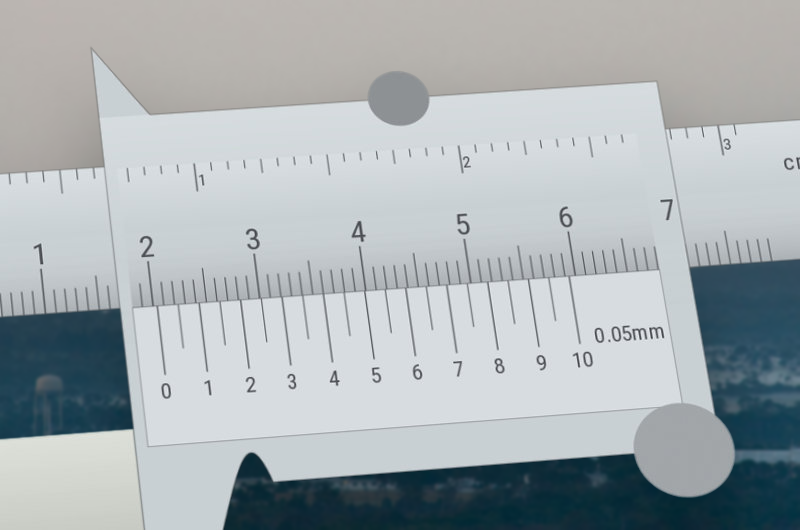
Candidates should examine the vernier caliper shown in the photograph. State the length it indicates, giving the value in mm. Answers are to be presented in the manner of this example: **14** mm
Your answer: **20.4** mm
